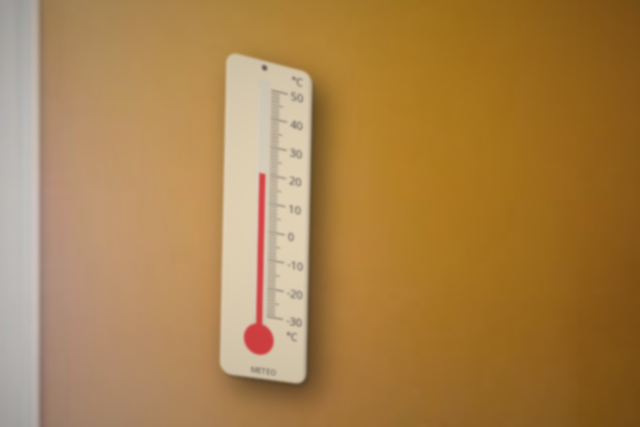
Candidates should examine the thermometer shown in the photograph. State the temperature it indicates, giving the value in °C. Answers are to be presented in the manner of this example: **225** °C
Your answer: **20** °C
